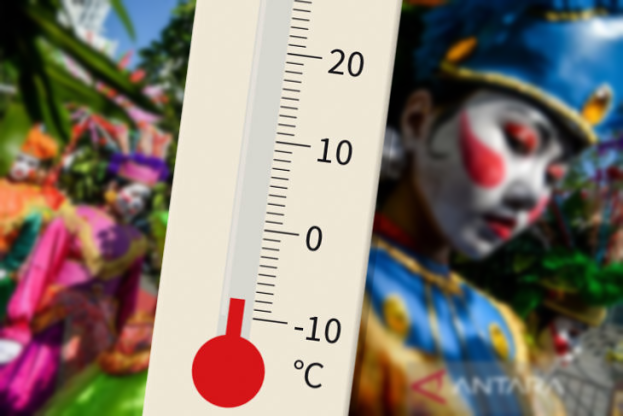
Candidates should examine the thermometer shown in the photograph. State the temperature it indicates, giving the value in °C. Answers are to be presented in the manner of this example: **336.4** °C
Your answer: **-8** °C
